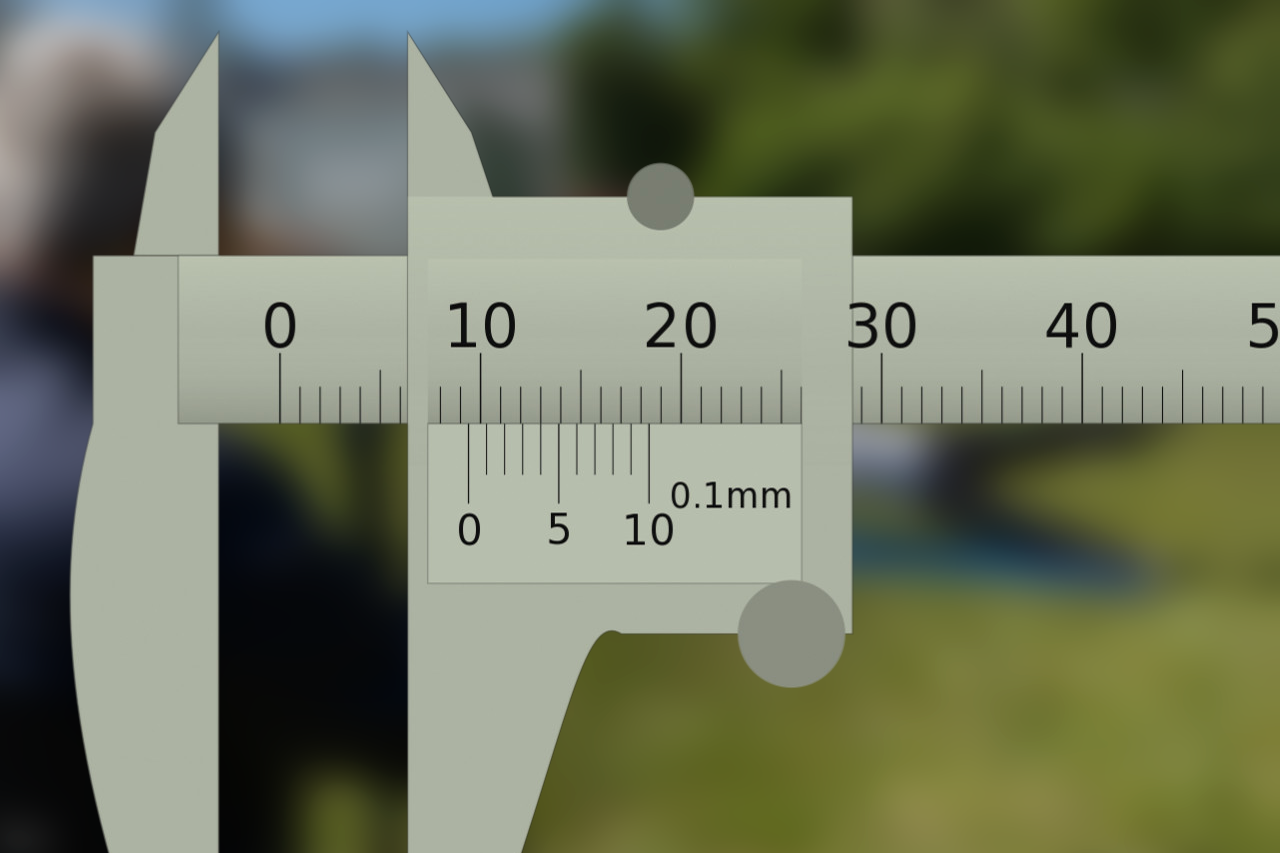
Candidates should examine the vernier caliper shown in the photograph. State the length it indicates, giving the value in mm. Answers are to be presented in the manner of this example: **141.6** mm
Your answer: **9.4** mm
